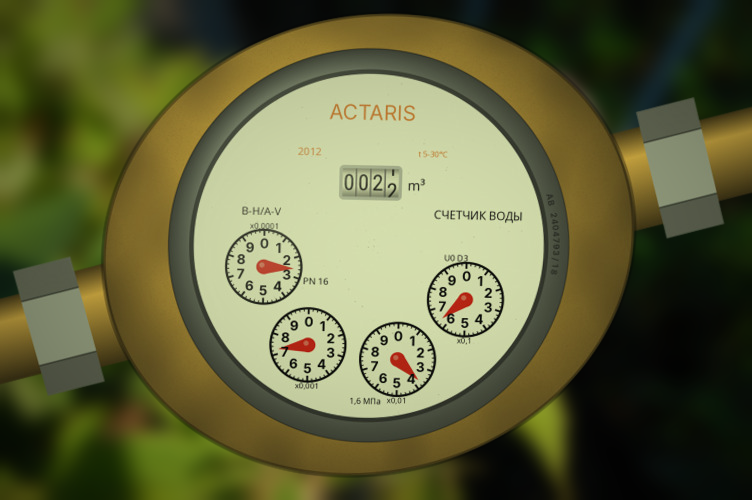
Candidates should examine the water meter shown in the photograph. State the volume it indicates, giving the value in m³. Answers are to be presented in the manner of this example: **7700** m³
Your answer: **21.6372** m³
